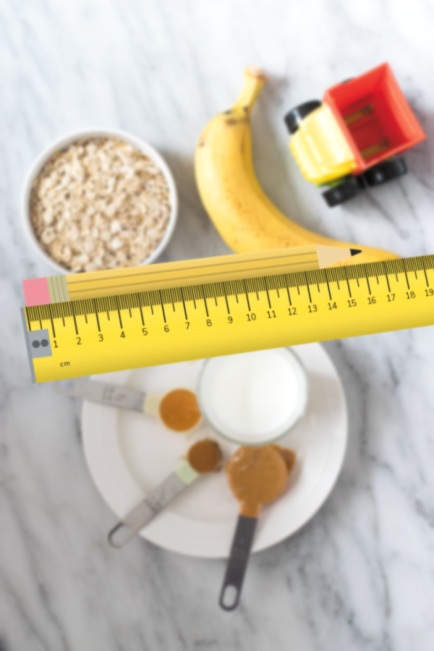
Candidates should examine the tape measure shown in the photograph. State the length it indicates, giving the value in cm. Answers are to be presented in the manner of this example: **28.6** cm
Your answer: **16** cm
